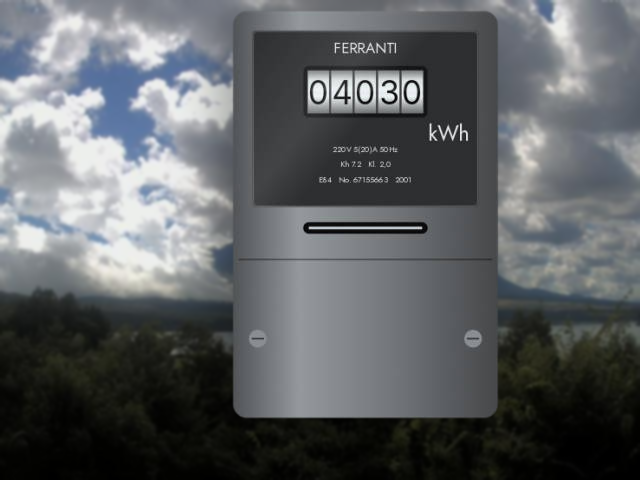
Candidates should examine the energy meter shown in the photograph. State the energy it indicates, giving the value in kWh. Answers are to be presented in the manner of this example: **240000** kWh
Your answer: **4030** kWh
